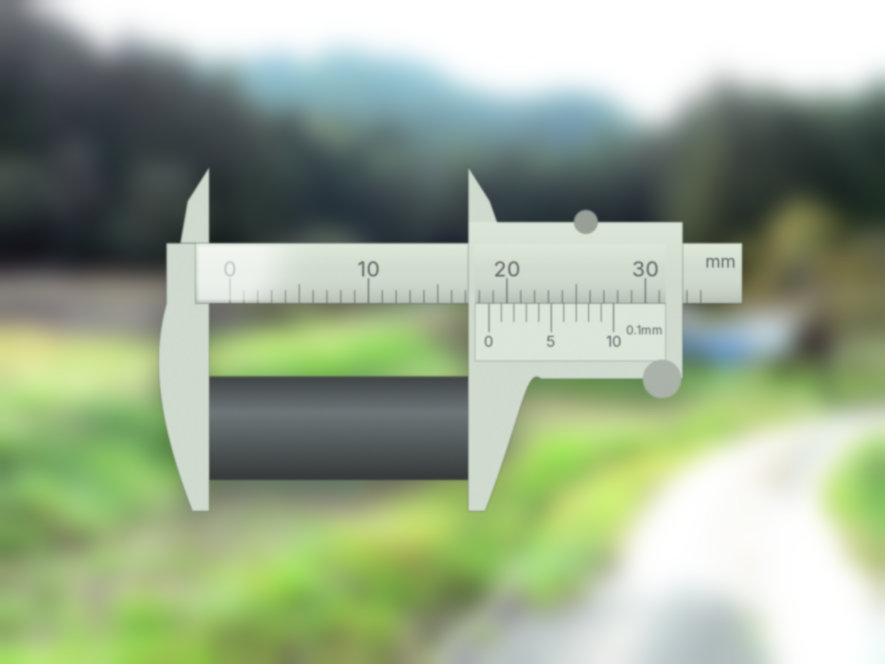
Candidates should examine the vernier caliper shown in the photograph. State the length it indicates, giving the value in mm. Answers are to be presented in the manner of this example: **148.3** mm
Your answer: **18.7** mm
